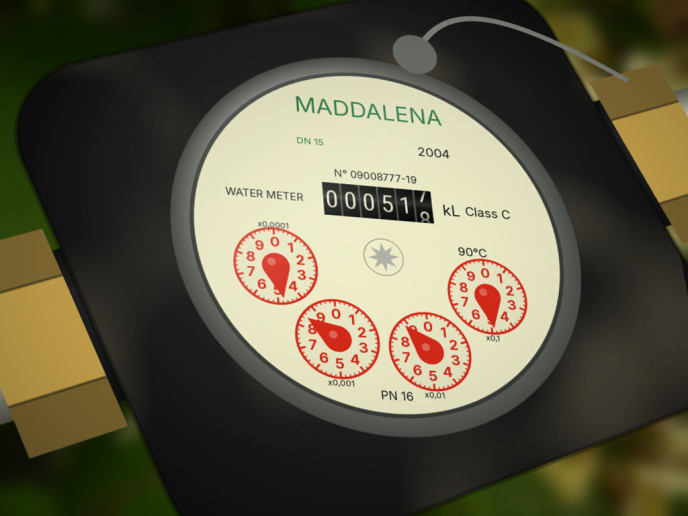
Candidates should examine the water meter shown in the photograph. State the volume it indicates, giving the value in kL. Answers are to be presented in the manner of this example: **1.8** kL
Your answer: **517.4884** kL
